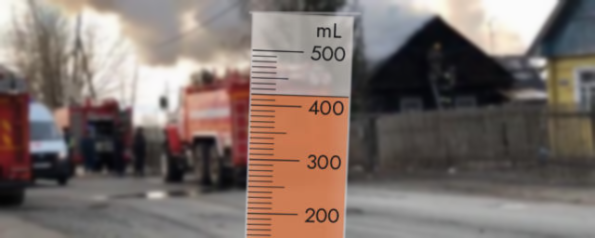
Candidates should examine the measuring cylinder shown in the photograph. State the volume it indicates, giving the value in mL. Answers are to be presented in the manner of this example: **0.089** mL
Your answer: **420** mL
